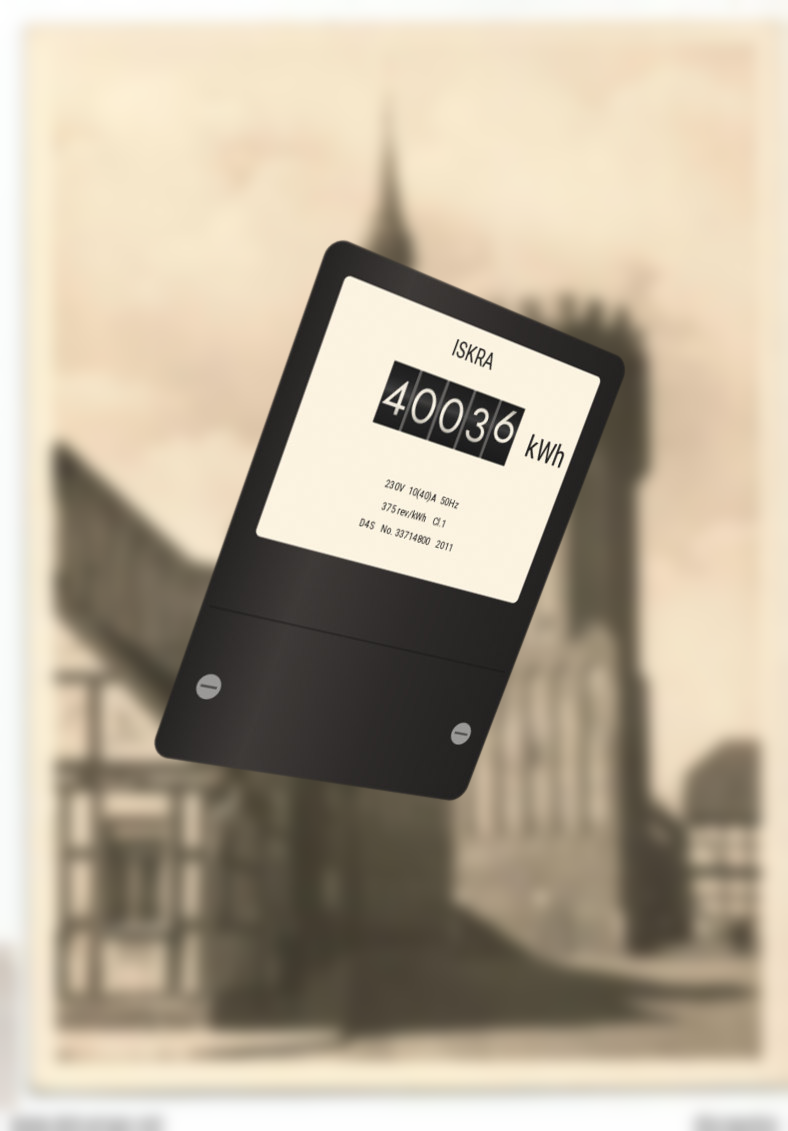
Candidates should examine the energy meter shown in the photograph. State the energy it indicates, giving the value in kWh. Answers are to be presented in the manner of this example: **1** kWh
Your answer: **40036** kWh
